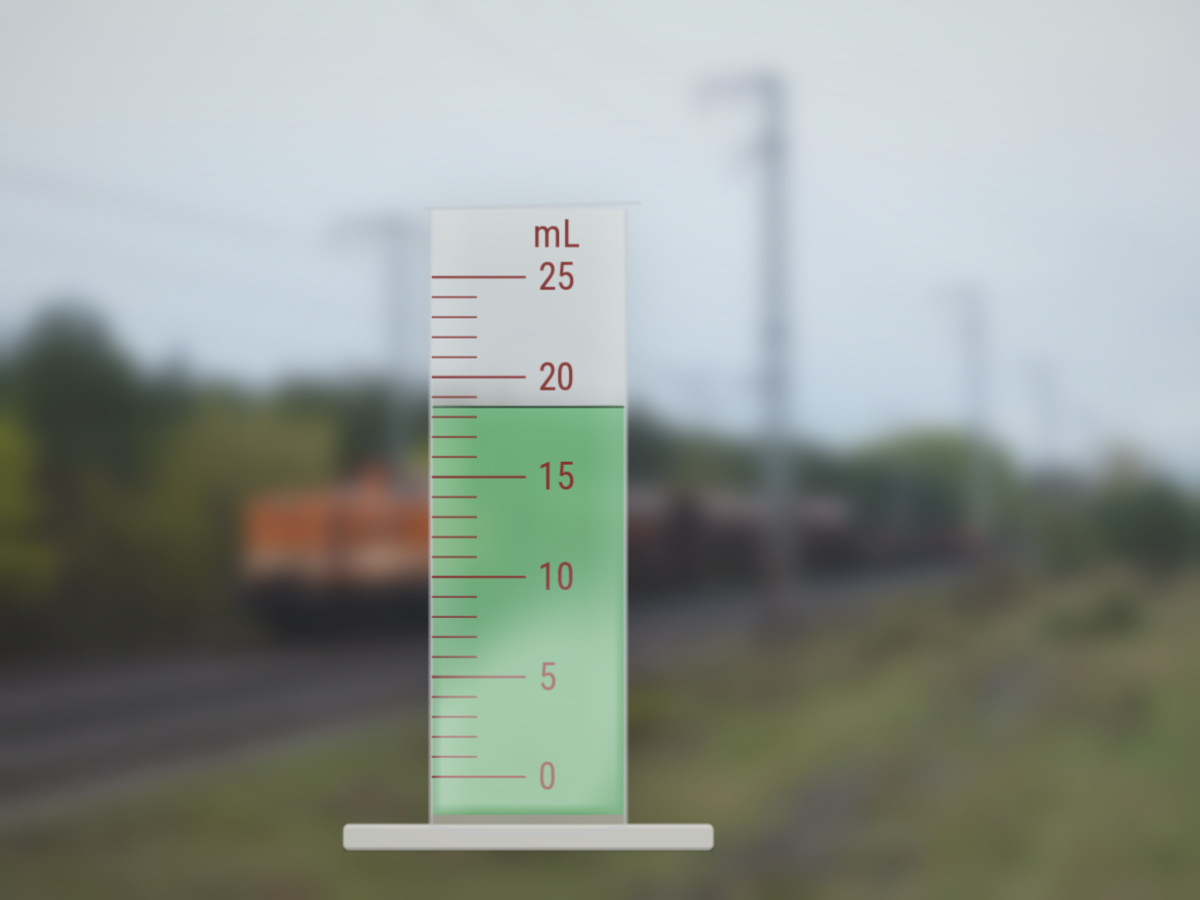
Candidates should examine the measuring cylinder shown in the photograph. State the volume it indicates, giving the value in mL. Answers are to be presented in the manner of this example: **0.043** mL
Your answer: **18.5** mL
